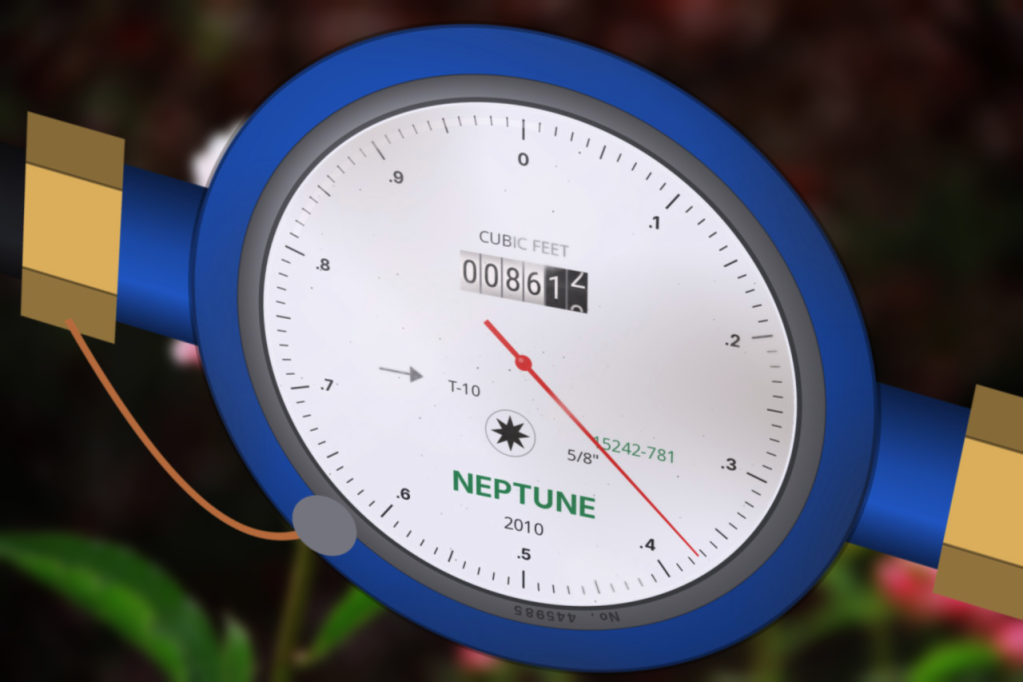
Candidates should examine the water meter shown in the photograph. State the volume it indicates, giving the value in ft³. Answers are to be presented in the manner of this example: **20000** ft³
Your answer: **8612.37** ft³
